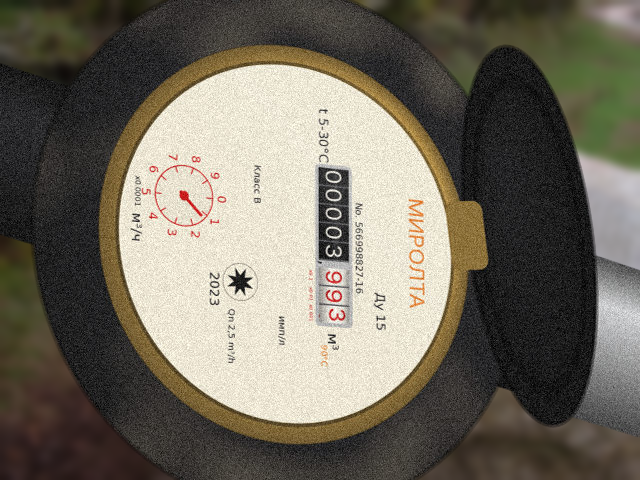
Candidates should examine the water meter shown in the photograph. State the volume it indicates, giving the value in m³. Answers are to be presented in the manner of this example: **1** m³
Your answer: **3.9931** m³
